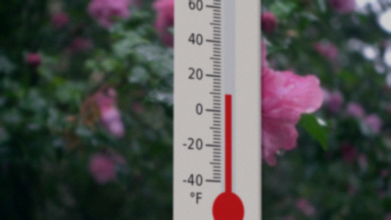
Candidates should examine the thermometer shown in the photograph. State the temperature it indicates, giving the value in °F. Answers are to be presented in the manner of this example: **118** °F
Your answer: **10** °F
